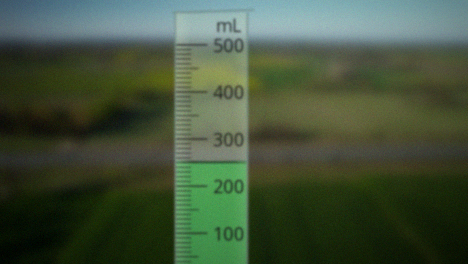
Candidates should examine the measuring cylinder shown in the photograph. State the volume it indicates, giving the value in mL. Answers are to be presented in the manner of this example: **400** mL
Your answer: **250** mL
